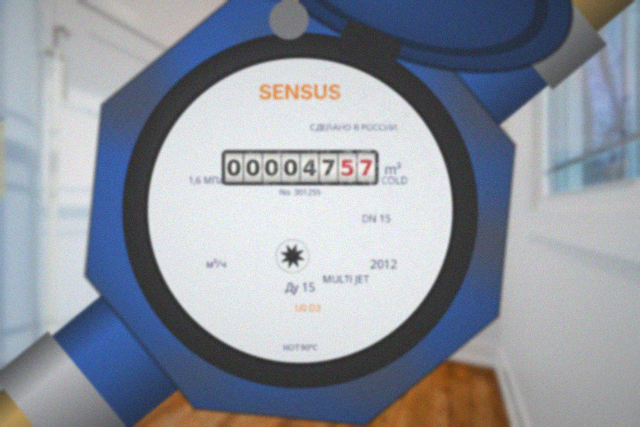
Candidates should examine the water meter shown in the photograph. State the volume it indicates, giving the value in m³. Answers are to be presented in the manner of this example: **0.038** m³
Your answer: **47.57** m³
